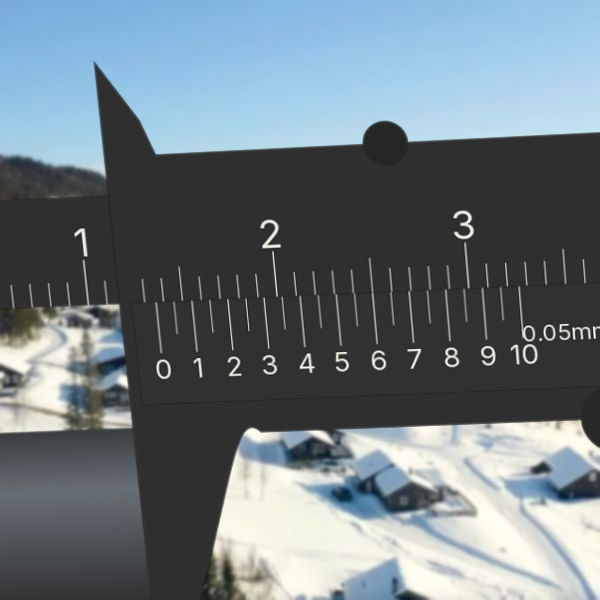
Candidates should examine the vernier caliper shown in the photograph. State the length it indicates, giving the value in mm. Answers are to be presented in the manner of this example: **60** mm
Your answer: **13.6** mm
